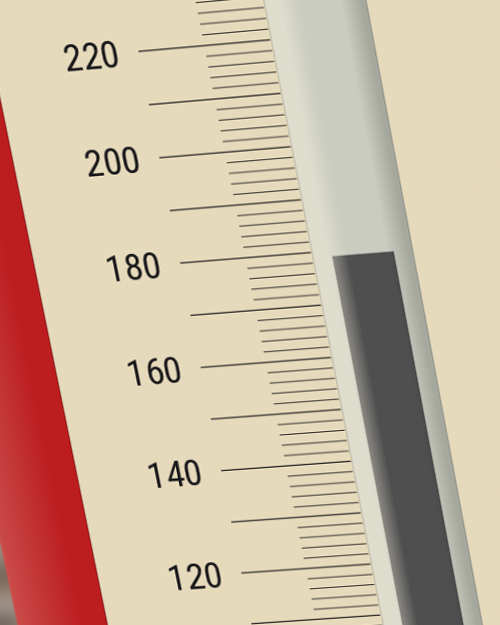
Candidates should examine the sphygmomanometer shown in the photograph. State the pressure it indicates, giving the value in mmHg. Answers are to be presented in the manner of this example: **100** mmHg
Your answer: **179** mmHg
